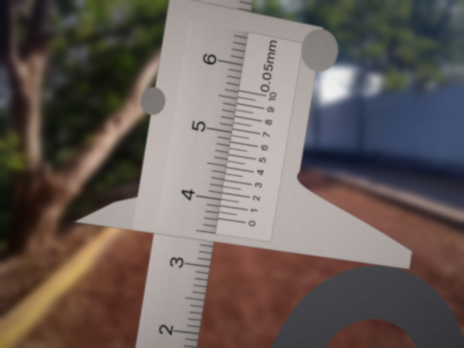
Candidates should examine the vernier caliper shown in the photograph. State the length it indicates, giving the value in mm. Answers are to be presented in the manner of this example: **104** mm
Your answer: **37.2** mm
